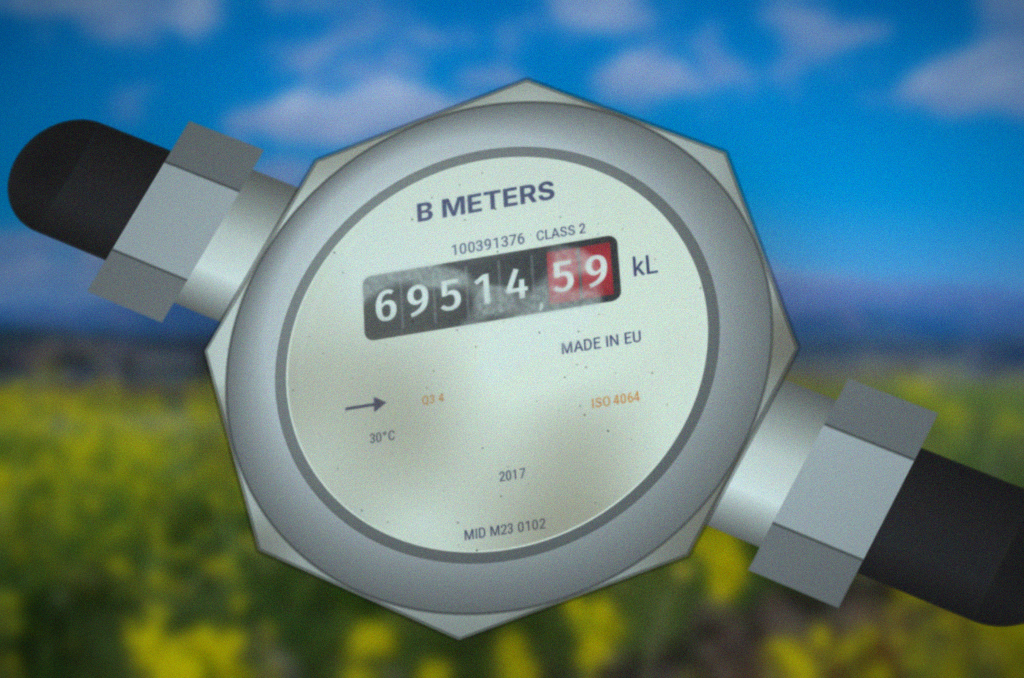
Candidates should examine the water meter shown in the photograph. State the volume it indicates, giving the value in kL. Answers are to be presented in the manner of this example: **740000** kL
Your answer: **69514.59** kL
